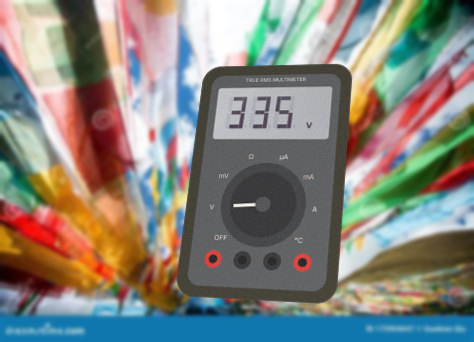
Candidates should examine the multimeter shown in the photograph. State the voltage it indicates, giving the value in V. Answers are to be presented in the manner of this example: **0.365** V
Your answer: **335** V
